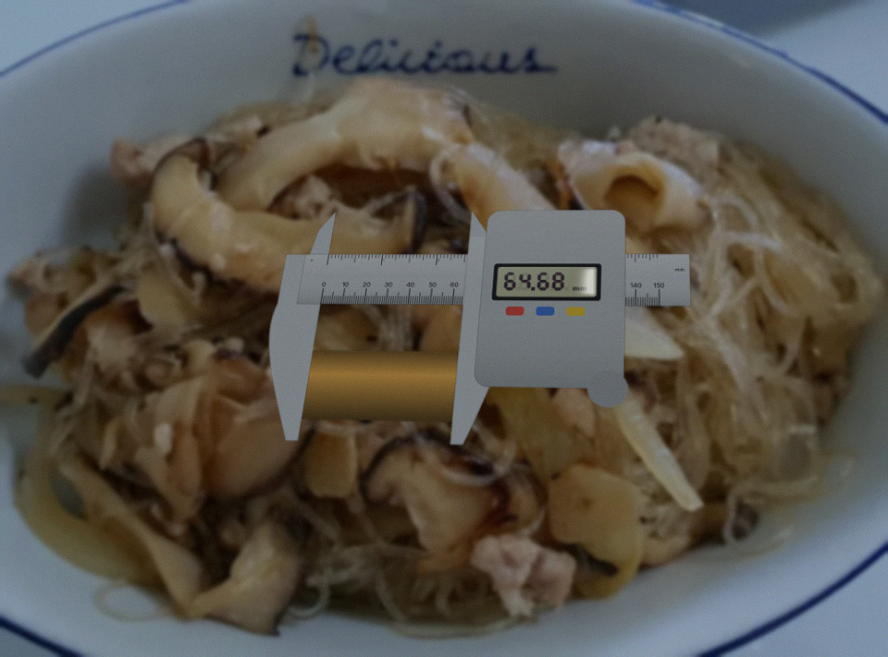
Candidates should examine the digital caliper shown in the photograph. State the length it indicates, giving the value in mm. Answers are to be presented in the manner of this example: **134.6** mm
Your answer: **64.68** mm
